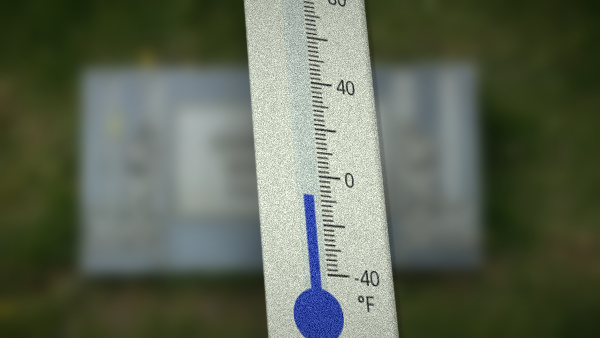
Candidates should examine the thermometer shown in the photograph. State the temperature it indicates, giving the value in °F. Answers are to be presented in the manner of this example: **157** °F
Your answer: **-8** °F
